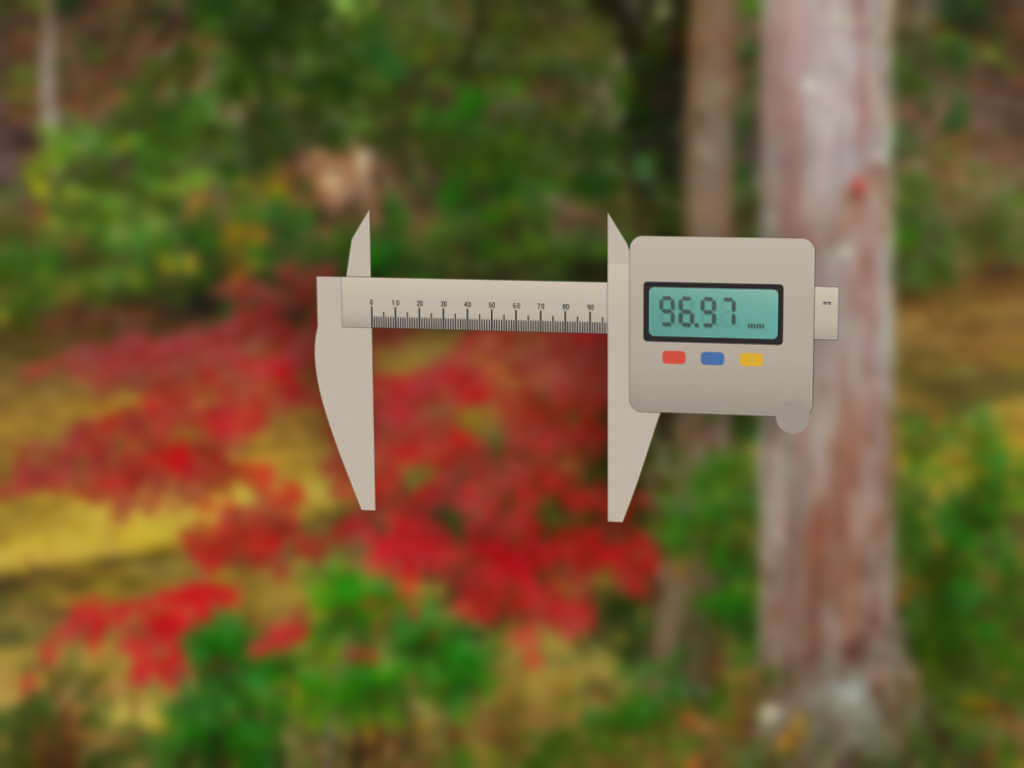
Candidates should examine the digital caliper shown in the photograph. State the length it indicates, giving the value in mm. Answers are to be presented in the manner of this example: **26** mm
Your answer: **96.97** mm
